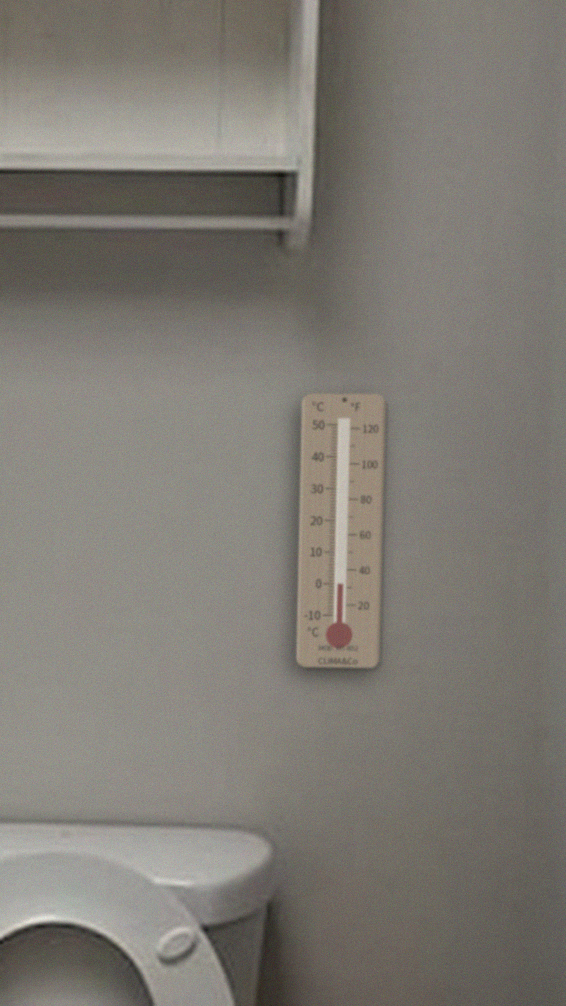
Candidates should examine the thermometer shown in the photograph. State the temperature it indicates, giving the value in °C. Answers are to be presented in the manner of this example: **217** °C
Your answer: **0** °C
